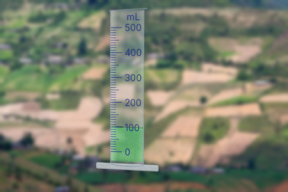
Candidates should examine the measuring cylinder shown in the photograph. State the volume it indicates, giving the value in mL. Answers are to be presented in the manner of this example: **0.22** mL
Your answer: **100** mL
